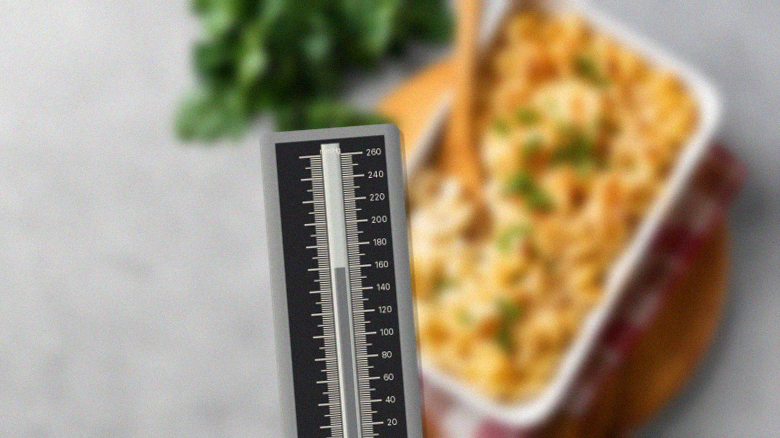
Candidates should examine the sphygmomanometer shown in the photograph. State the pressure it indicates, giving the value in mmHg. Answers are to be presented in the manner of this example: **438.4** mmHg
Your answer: **160** mmHg
